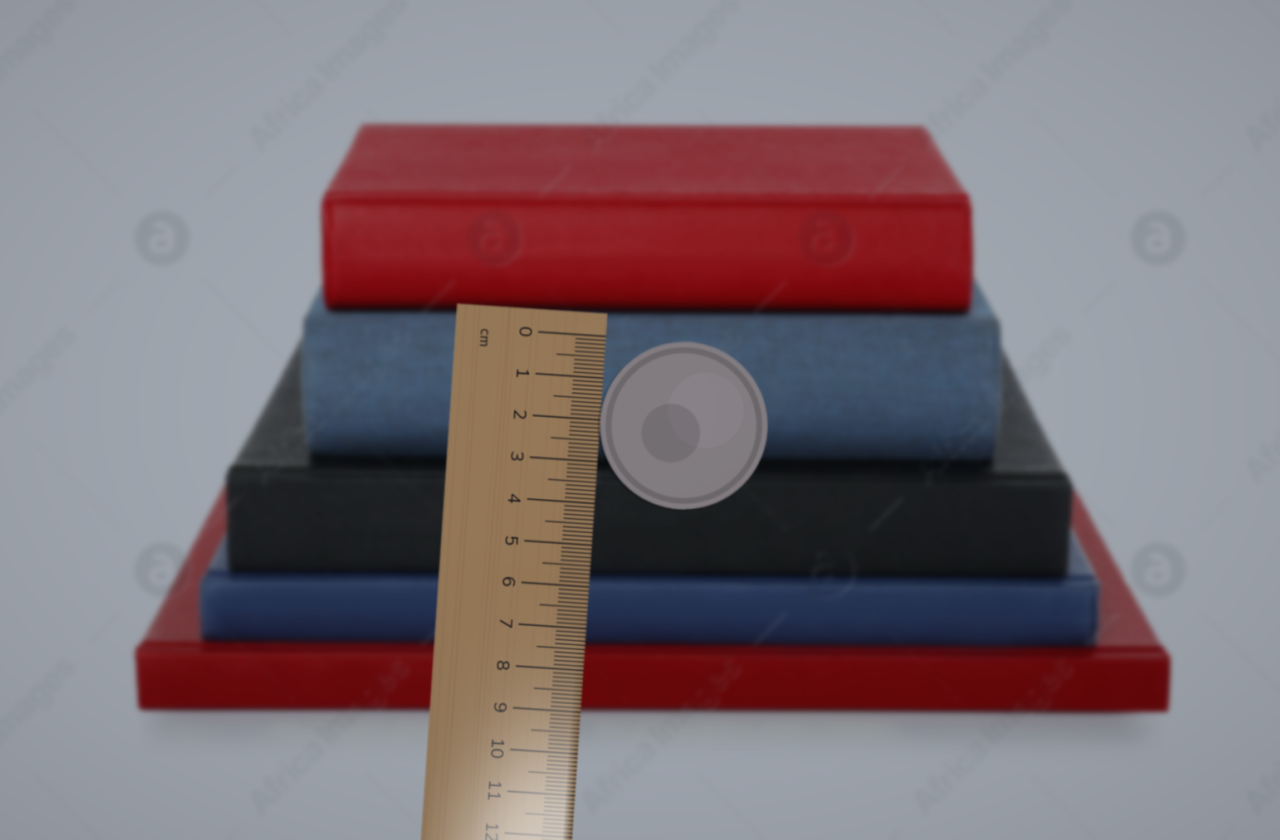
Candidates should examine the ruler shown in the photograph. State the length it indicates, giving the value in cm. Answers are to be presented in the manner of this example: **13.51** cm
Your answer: **4** cm
